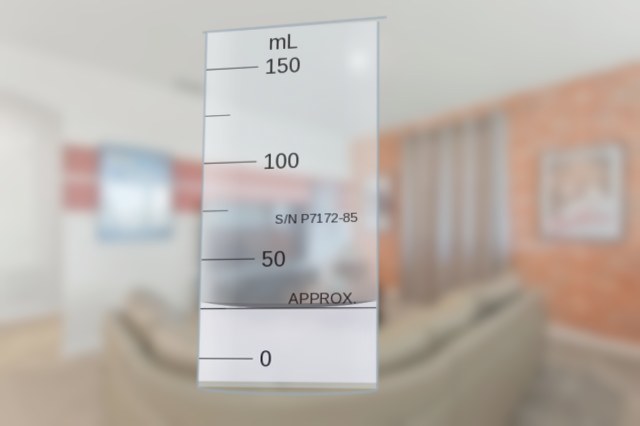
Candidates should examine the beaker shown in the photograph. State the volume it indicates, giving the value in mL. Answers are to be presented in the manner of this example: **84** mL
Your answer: **25** mL
